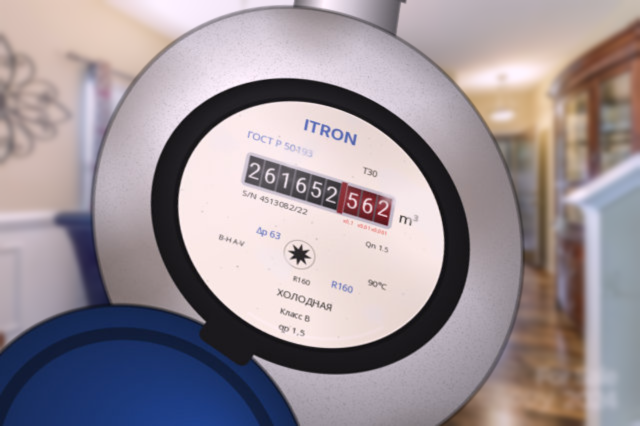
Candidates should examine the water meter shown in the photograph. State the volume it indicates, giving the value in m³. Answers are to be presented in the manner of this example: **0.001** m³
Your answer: **261652.562** m³
